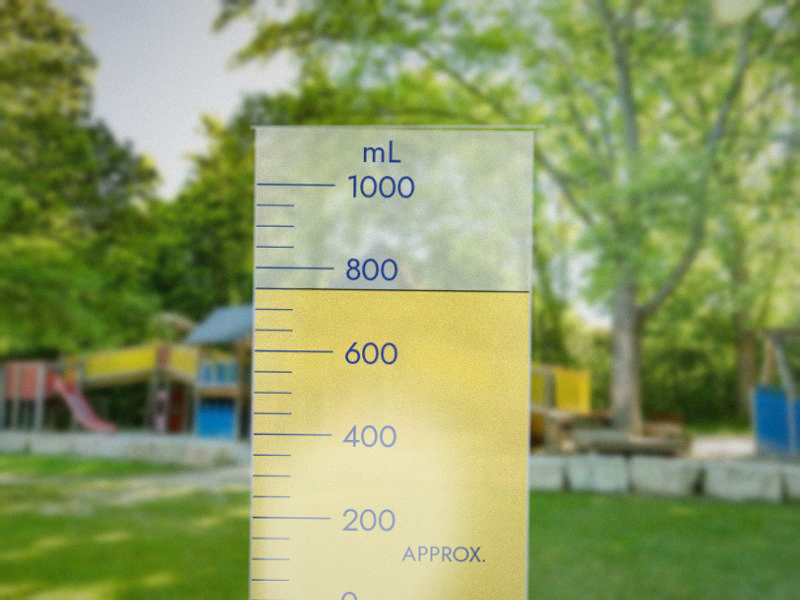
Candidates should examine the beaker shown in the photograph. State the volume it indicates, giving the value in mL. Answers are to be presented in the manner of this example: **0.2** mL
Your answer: **750** mL
